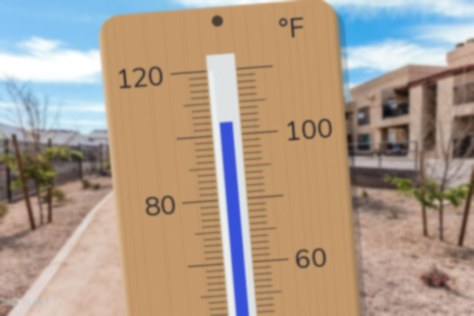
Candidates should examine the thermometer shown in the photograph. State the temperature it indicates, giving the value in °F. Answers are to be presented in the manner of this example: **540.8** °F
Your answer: **104** °F
